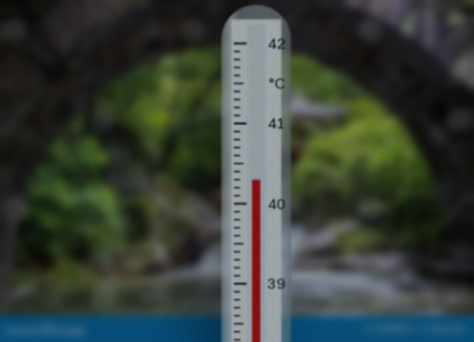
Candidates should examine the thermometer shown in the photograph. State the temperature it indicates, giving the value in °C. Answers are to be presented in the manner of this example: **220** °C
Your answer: **40.3** °C
